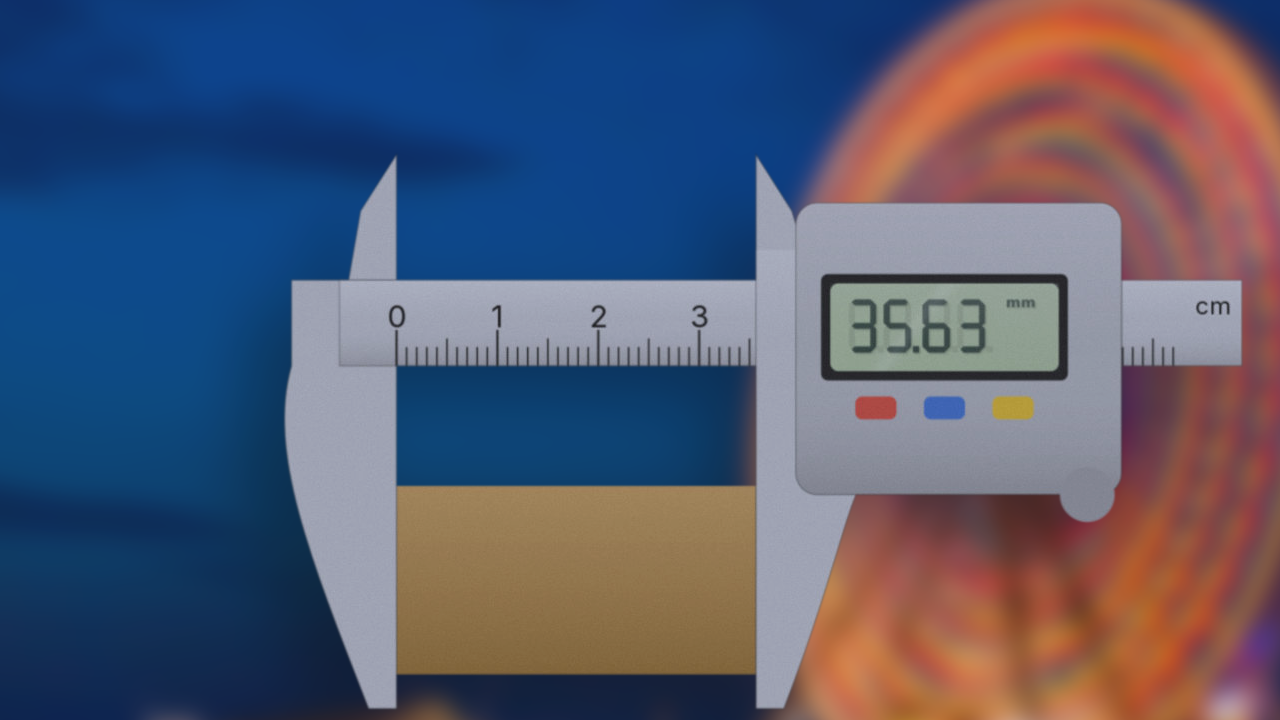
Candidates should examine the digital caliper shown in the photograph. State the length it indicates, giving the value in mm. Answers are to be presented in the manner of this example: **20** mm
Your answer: **35.63** mm
